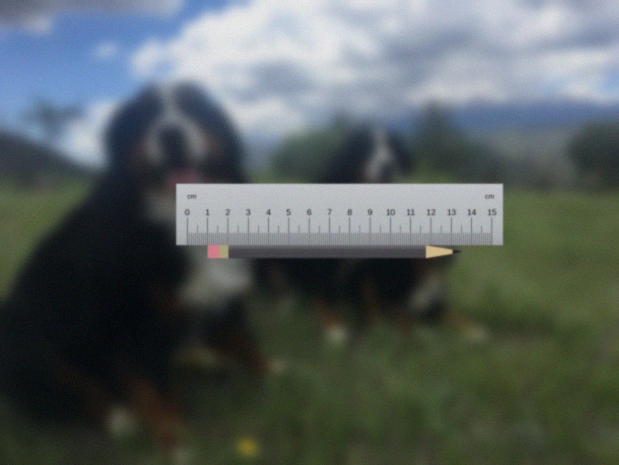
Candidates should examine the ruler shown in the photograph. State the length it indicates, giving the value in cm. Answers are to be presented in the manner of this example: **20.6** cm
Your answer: **12.5** cm
